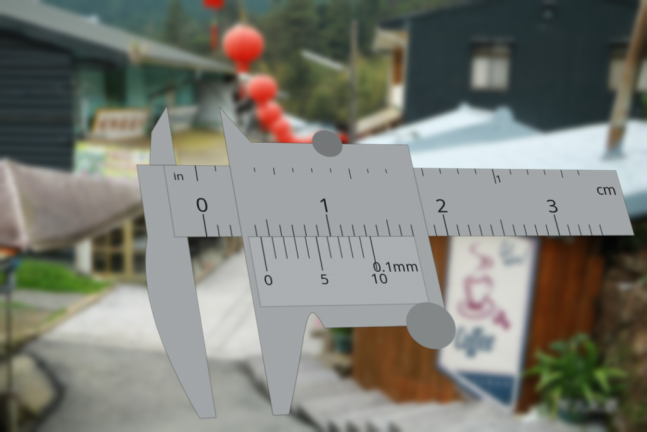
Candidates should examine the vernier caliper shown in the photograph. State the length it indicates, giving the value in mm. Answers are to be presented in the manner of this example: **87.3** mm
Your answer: **4.3** mm
